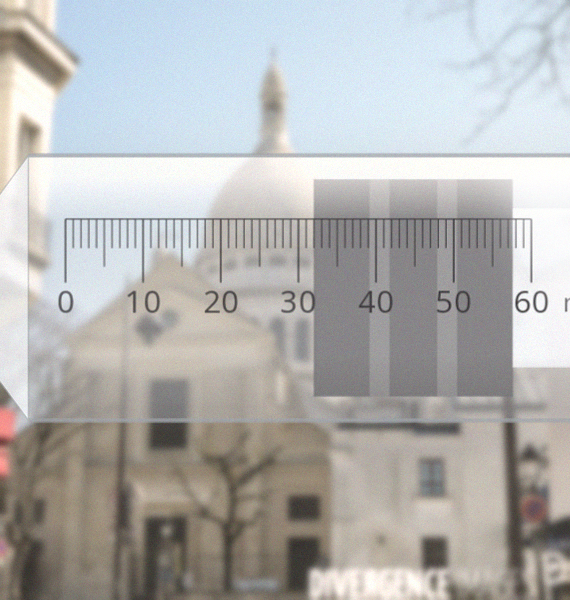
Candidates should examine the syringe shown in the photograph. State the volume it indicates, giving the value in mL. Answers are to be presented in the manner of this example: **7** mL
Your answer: **32** mL
